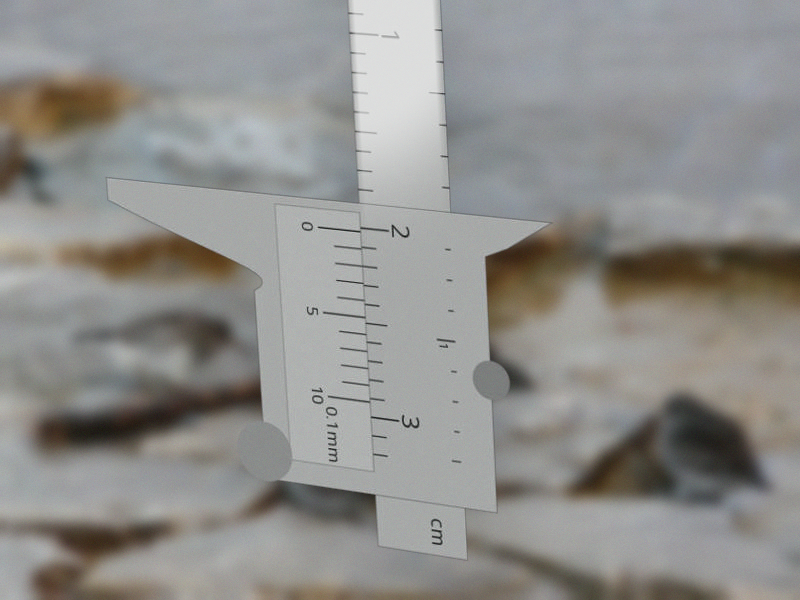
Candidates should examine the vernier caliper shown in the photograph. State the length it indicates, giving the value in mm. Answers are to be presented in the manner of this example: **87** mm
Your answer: **20.2** mm
